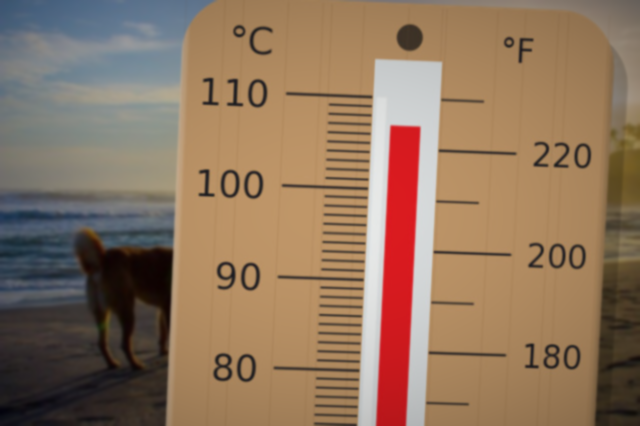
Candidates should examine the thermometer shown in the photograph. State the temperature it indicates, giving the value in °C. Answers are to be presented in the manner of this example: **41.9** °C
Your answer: **107** °C
